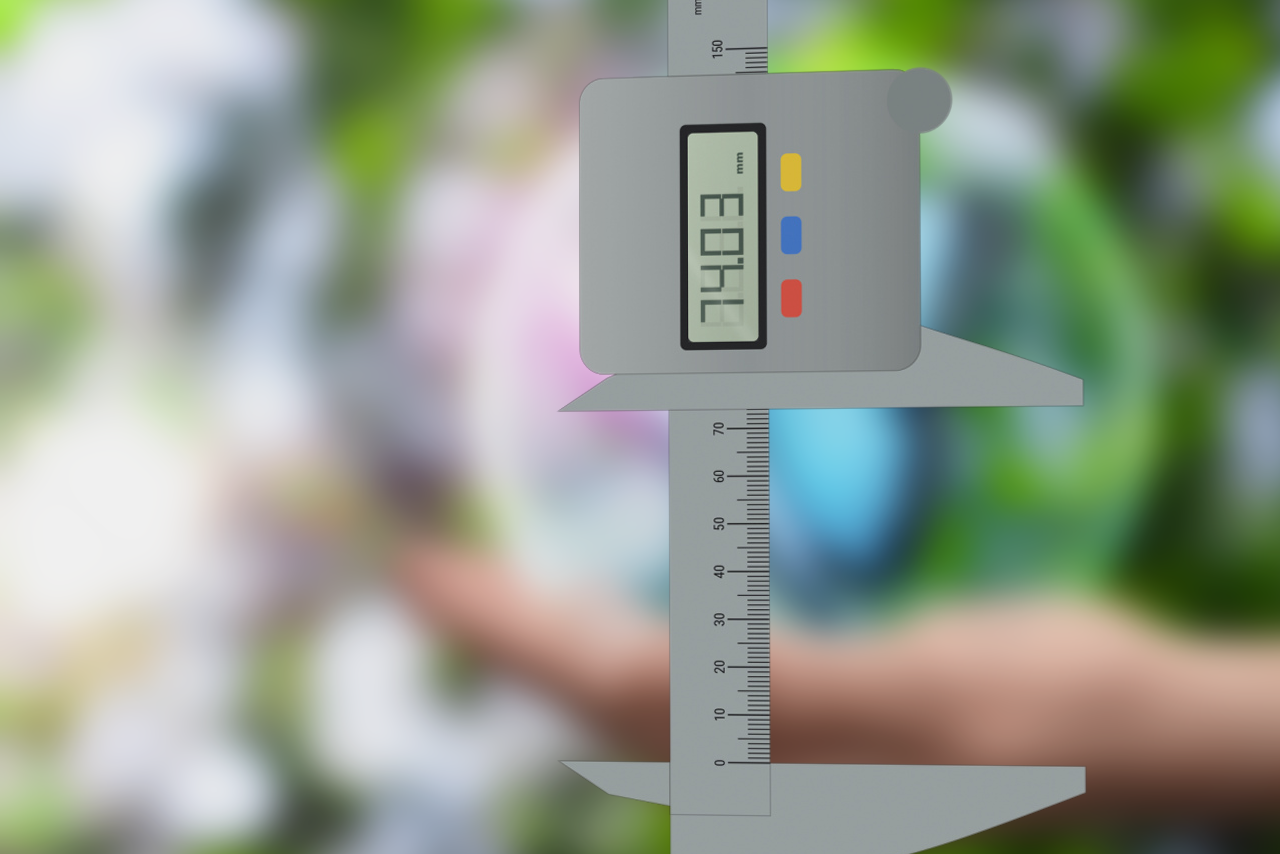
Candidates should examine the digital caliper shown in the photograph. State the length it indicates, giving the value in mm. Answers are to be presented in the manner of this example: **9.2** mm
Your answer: **74.03** mm
